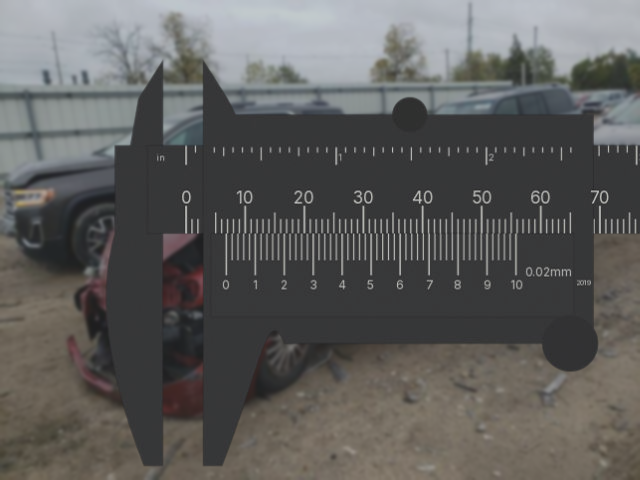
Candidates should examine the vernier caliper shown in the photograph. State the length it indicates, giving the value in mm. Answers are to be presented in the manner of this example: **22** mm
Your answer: **6.8** mm
